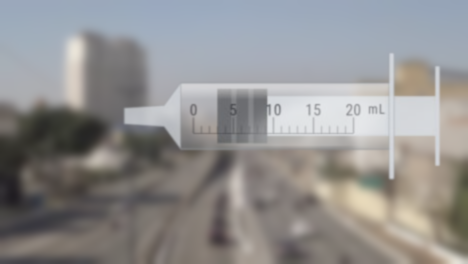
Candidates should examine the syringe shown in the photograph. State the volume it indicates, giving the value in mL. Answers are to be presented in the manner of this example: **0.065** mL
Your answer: **3** mL
